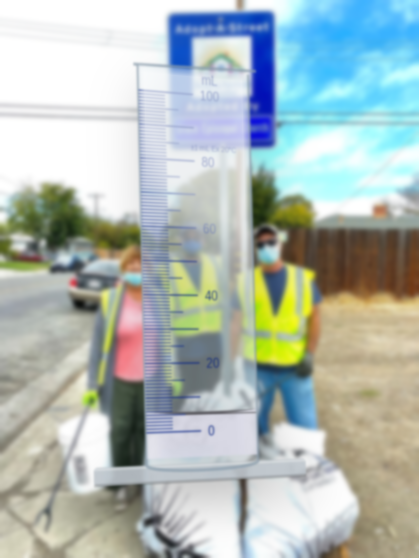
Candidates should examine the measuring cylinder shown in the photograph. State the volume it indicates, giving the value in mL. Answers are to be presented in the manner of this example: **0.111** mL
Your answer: **5** mL
